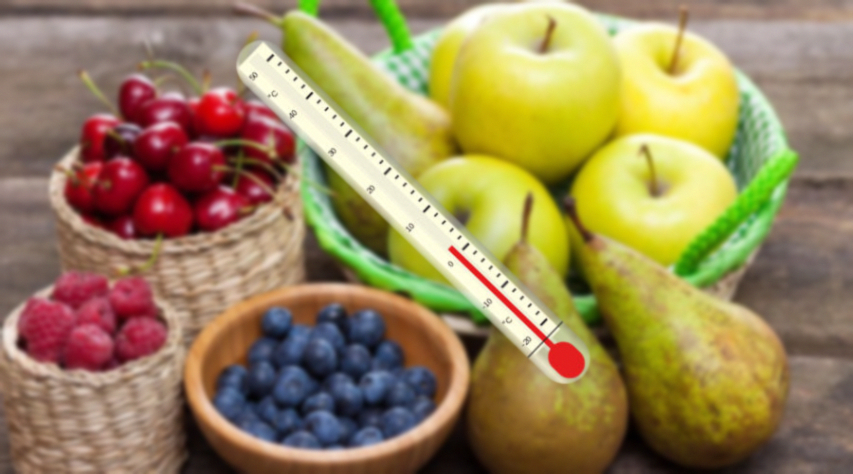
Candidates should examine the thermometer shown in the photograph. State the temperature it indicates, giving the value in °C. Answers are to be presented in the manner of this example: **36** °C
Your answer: **2** °C
